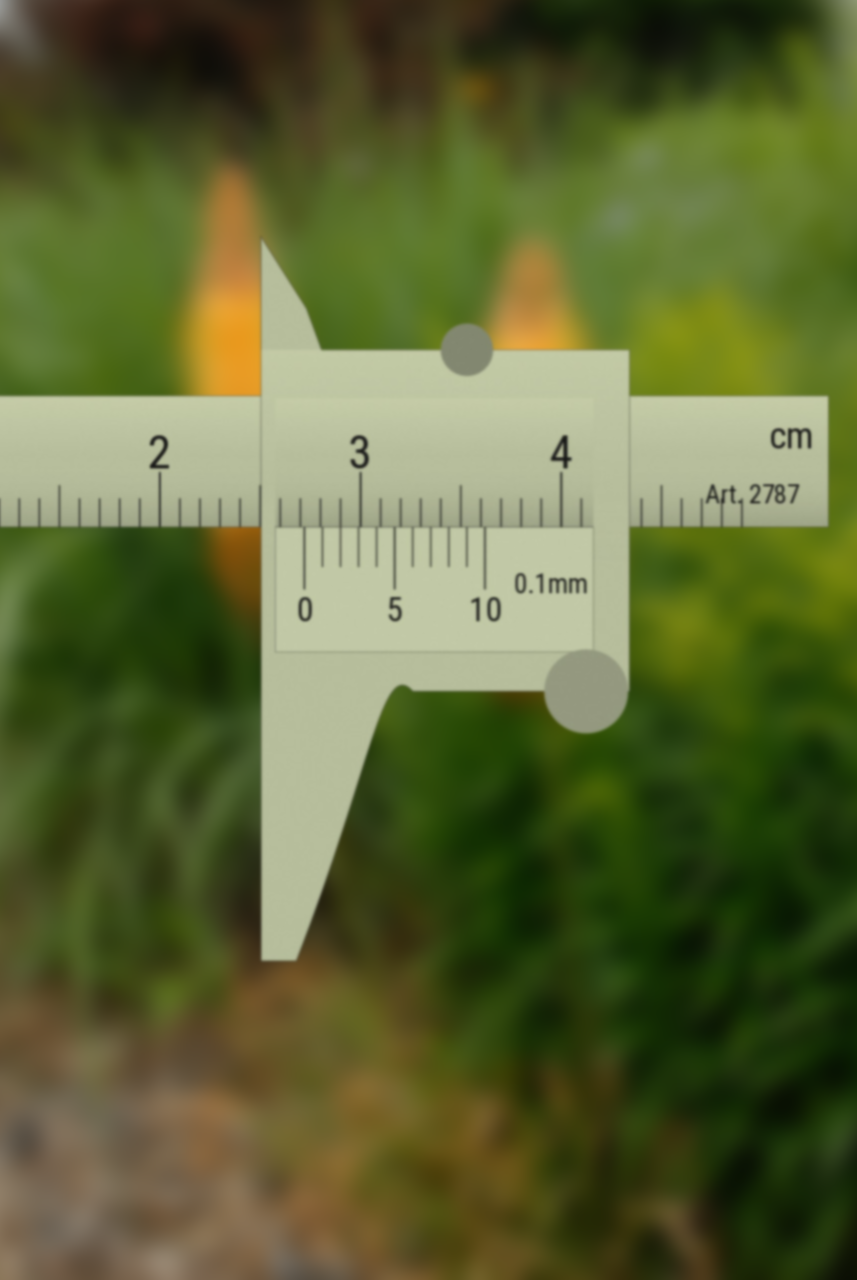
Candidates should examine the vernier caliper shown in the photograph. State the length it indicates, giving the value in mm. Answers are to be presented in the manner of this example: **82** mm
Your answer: **27.2** mm
